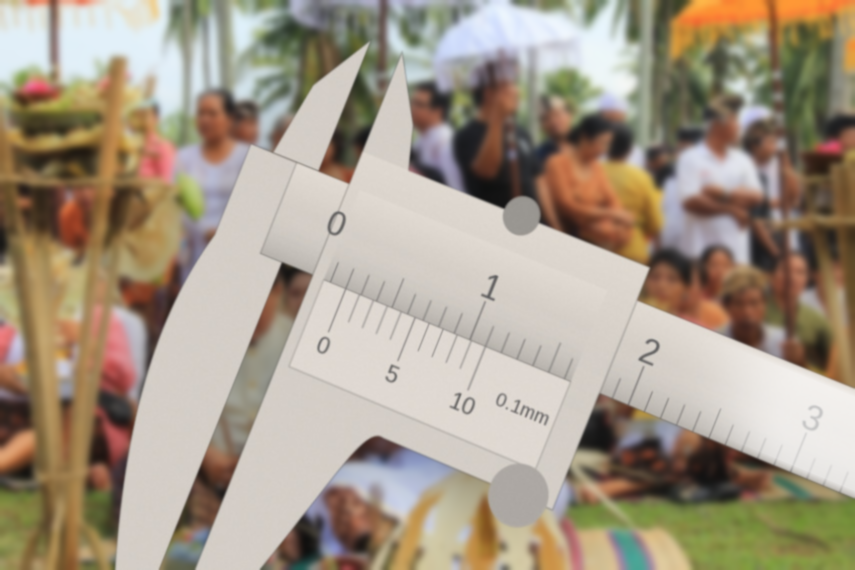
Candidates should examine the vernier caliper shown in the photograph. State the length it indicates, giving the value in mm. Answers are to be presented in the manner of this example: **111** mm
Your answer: **2.0** mm
